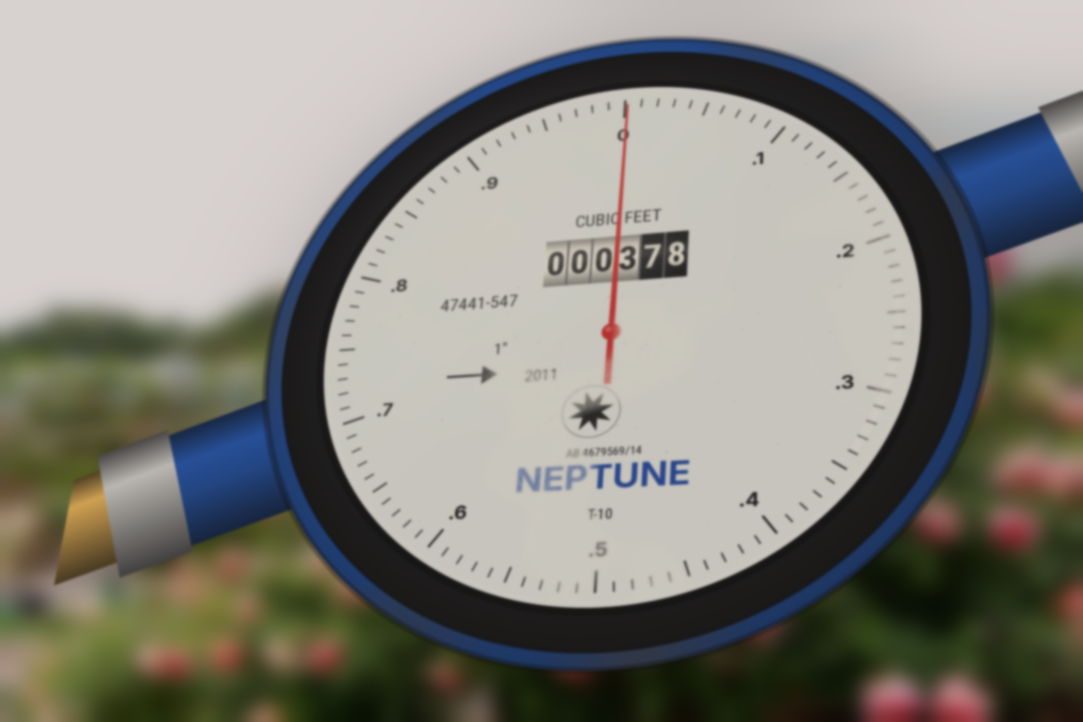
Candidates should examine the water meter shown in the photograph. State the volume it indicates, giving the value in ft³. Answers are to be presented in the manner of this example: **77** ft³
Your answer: **378.00** ft³
